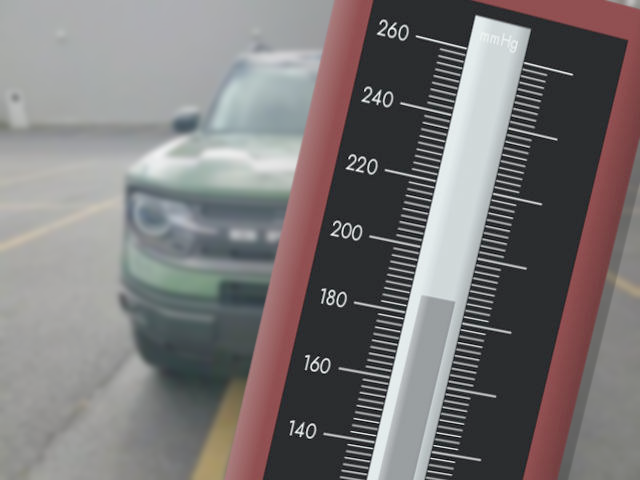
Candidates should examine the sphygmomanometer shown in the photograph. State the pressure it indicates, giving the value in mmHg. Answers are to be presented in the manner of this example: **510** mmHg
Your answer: **186** mmHg
